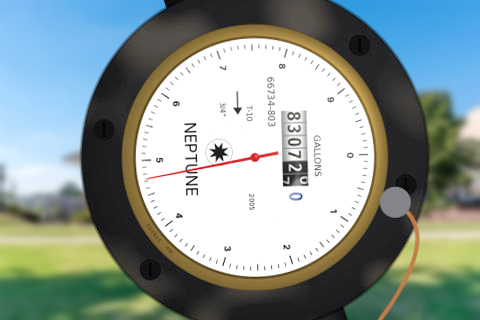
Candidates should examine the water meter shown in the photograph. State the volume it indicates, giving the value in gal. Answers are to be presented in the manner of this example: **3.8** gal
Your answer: **8307264.7** gal
